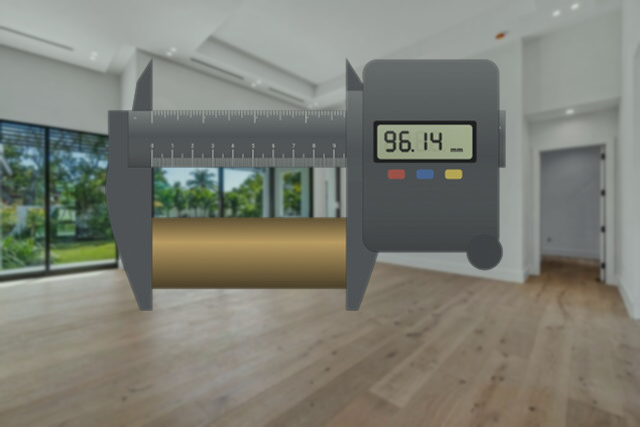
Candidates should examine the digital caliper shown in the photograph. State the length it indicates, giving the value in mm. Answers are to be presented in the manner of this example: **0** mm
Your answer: **96.14** mm
